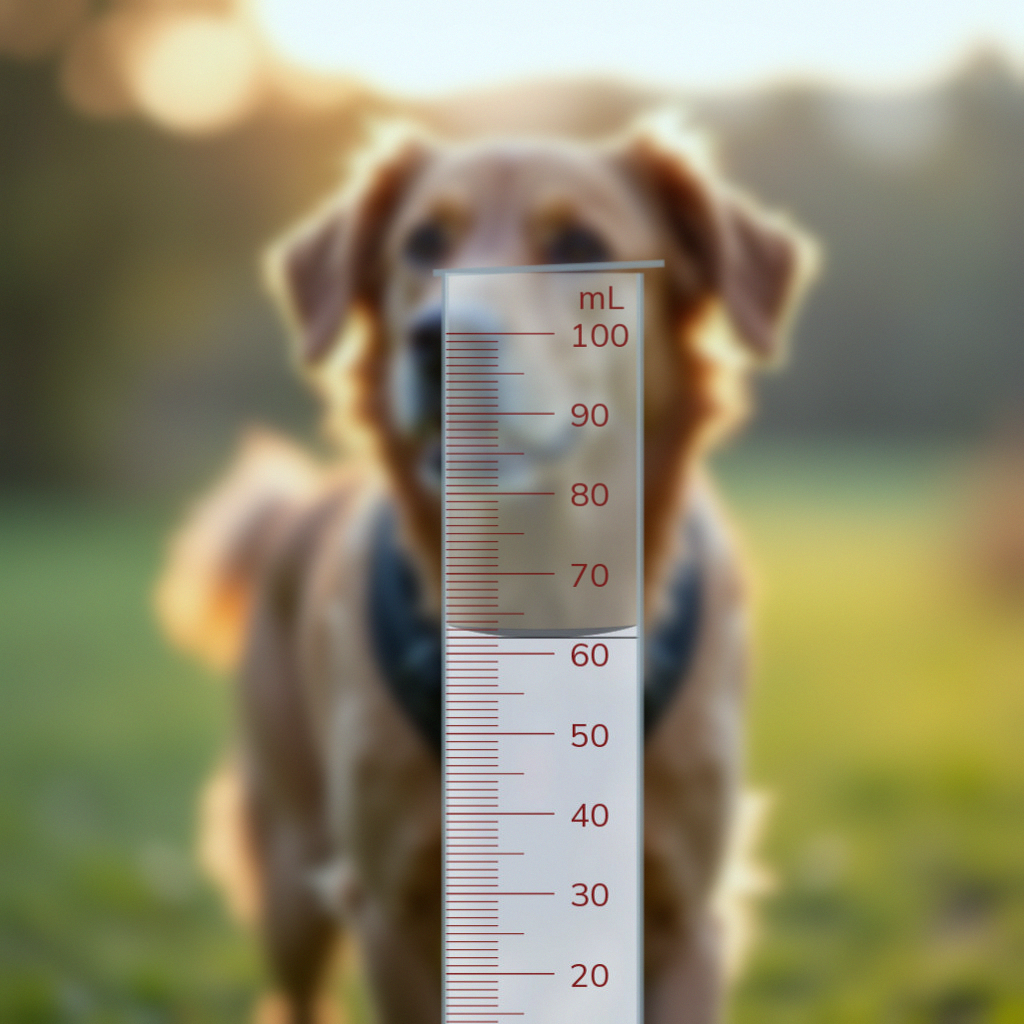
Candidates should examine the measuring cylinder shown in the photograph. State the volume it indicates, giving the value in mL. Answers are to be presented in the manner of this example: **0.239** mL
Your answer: **62** mL
